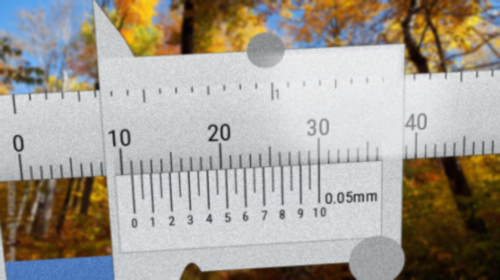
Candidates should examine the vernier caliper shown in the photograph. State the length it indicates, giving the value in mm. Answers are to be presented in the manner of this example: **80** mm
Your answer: **11.0** mm
